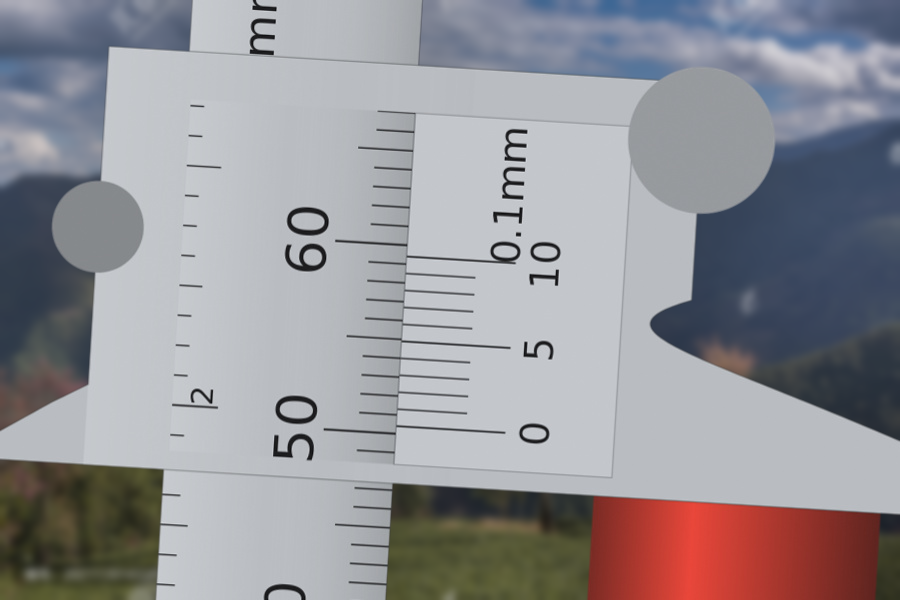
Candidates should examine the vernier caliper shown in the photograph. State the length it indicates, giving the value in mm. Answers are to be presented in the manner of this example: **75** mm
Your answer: **50.4** mm
